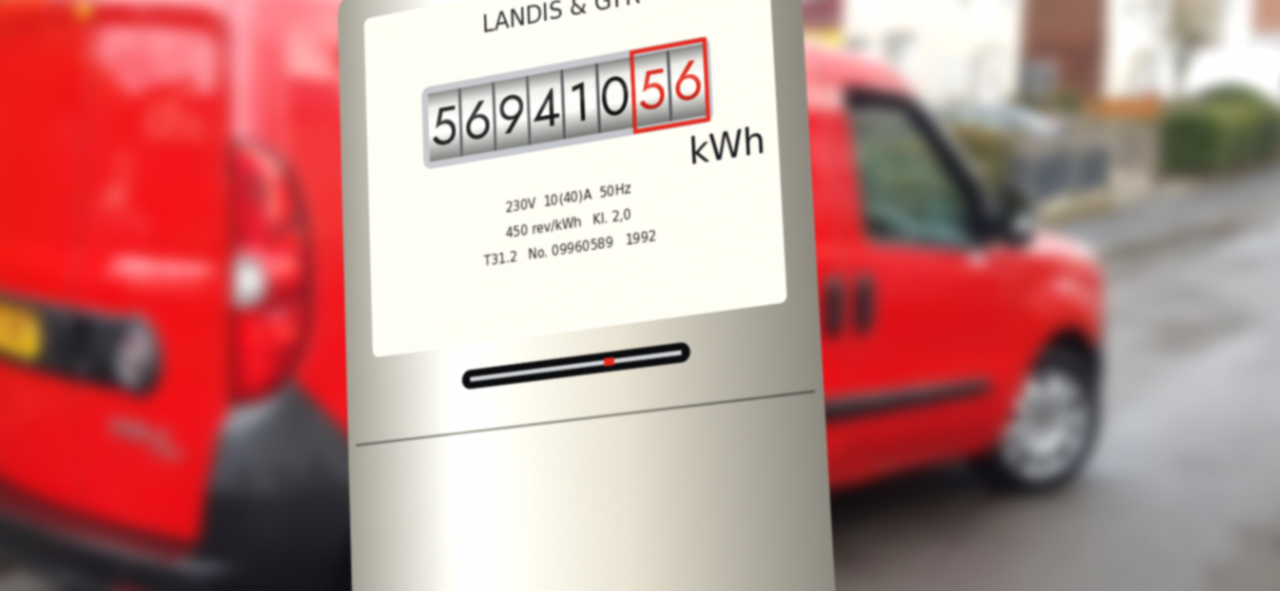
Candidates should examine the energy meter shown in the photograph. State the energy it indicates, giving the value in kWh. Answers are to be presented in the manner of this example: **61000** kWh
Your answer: **569410.56** kWh
